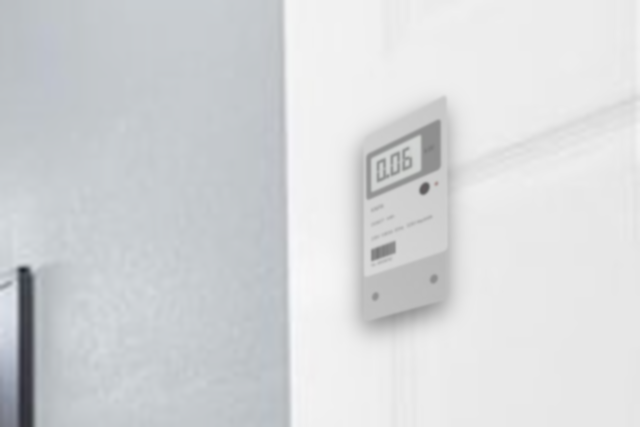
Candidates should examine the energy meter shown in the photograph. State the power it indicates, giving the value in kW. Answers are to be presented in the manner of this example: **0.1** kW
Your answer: **0.06** kW
